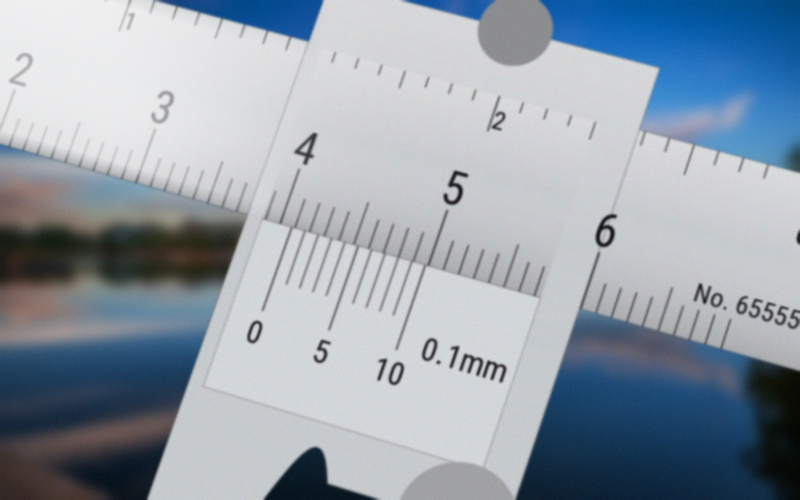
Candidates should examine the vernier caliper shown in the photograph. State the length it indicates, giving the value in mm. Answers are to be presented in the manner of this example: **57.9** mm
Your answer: **40.8** mm
